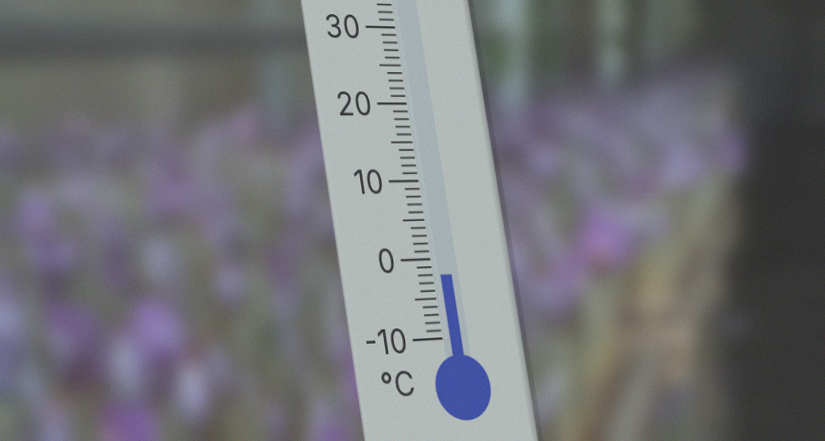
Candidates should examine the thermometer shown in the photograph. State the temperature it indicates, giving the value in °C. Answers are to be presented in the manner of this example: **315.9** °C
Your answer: **-2** °C
